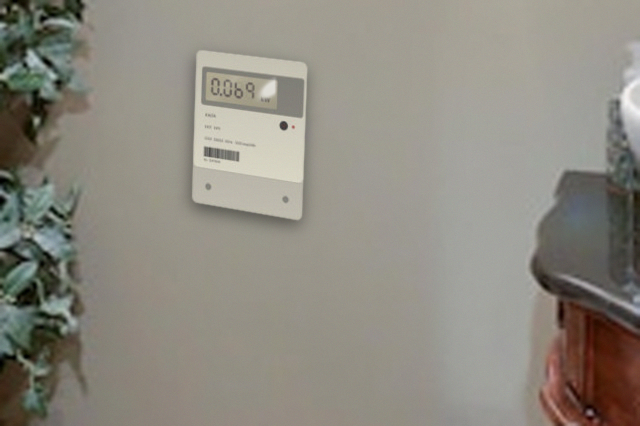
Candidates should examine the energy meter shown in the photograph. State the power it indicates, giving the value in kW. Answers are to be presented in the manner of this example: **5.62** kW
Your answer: **0.069** kW
